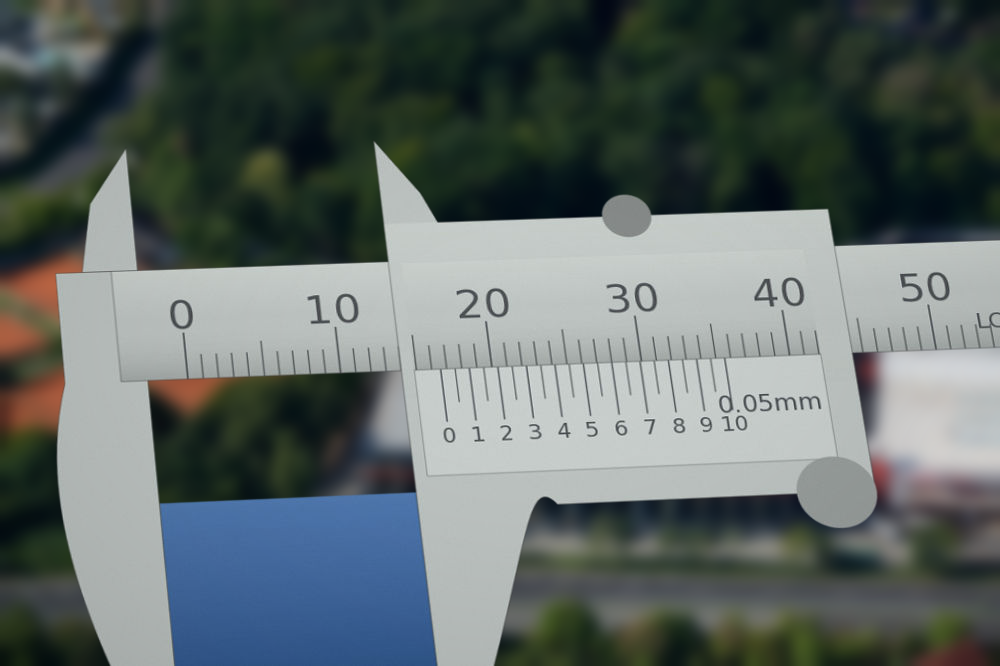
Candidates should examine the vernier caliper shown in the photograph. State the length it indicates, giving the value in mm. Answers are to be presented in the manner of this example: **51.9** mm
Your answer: **16.6** mm
